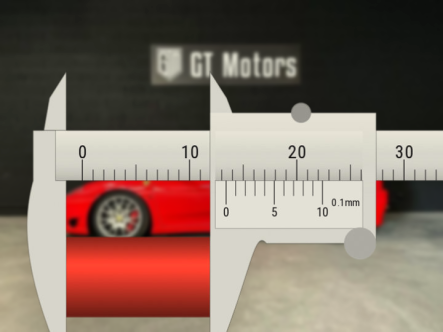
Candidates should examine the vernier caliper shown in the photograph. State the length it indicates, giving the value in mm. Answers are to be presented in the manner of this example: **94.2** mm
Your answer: **13.4** mm
